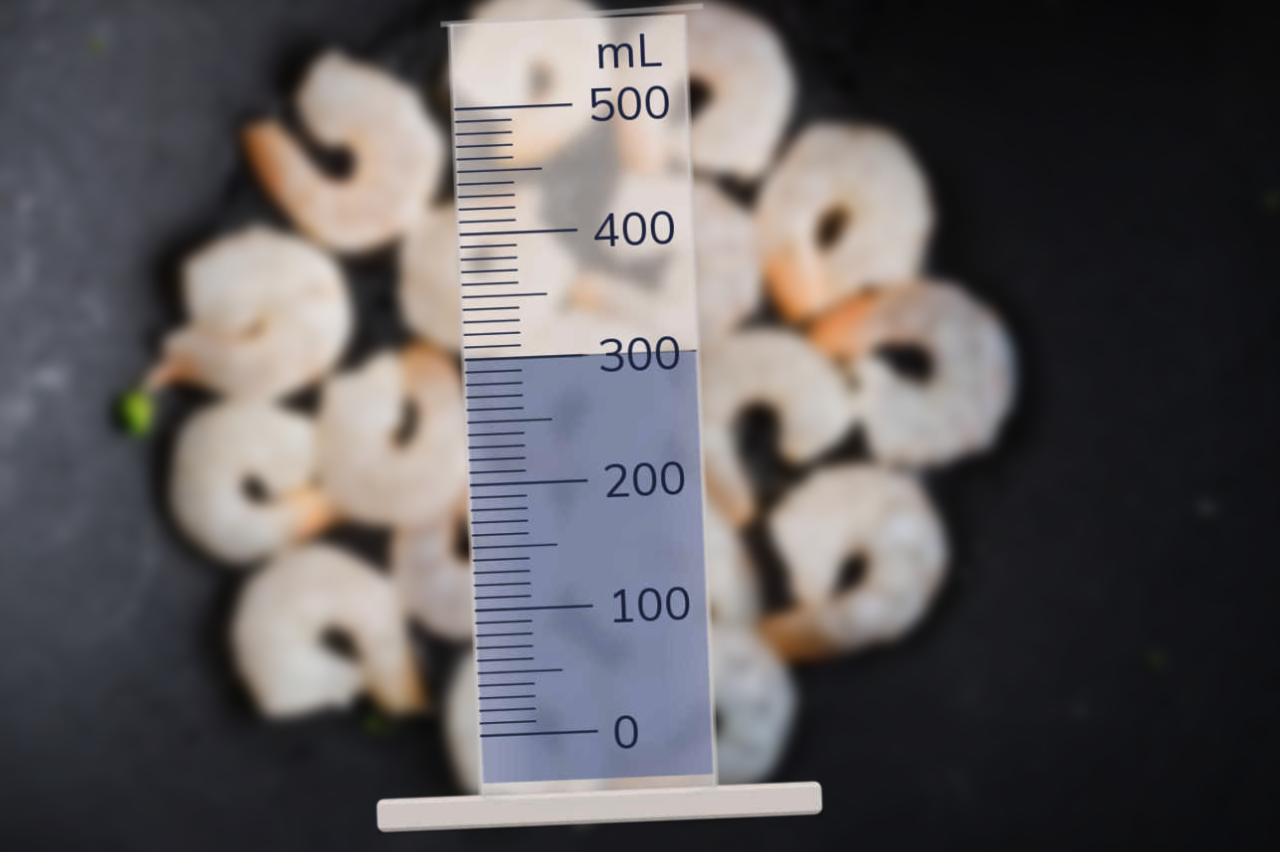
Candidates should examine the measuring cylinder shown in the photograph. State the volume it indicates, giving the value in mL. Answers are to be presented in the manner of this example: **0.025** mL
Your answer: **300** mL
